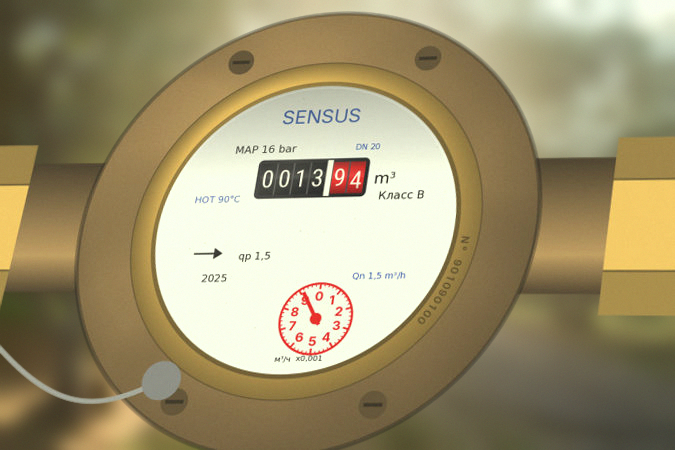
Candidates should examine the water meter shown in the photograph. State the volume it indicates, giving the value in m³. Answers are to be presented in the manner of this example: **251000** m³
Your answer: **13.939** m³
